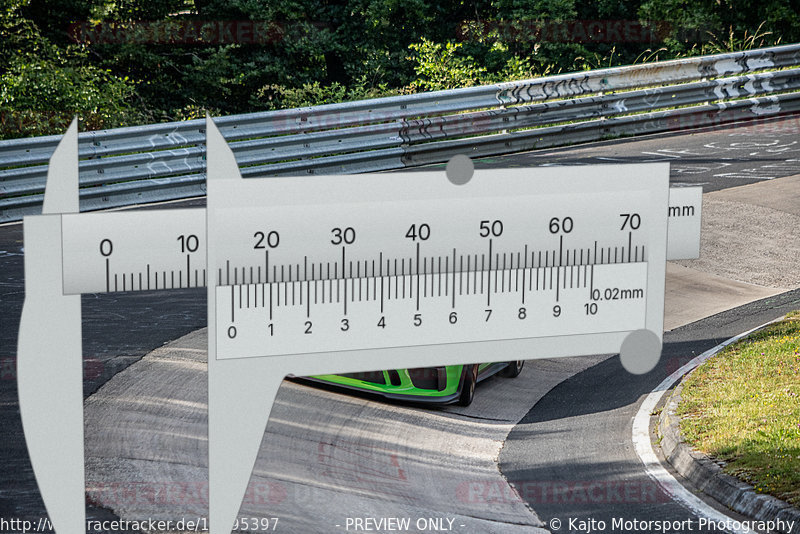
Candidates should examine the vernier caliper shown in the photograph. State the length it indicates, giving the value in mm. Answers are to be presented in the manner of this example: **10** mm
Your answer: **15.6** mm
